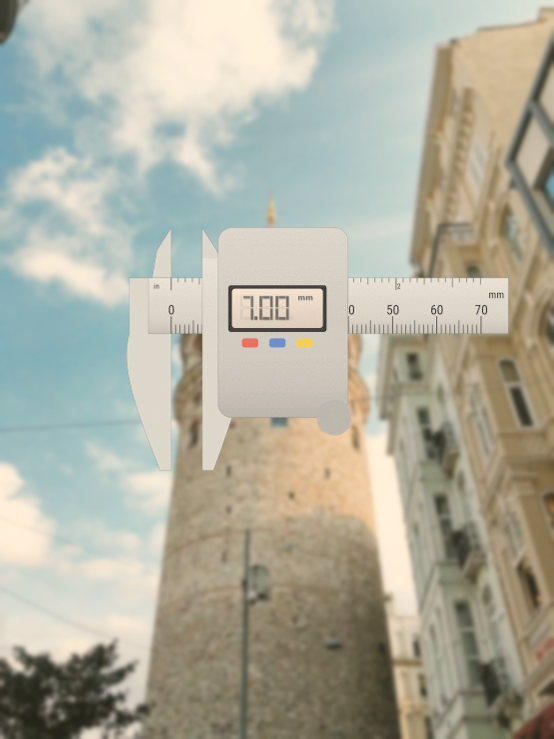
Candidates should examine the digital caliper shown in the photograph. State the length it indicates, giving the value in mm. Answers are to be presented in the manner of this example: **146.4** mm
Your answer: **7.00** mm
